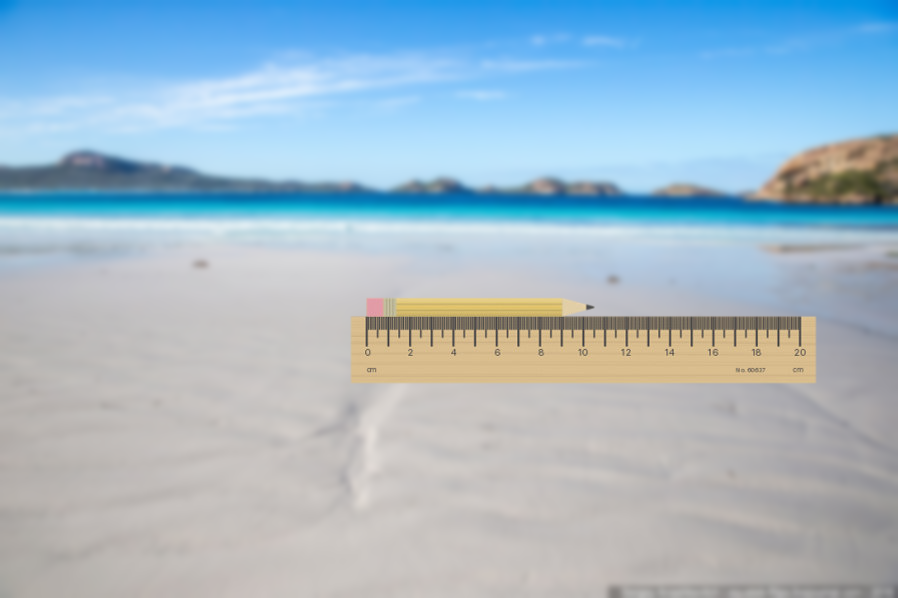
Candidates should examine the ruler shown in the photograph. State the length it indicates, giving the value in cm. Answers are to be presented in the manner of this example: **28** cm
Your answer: **10.5** cm
